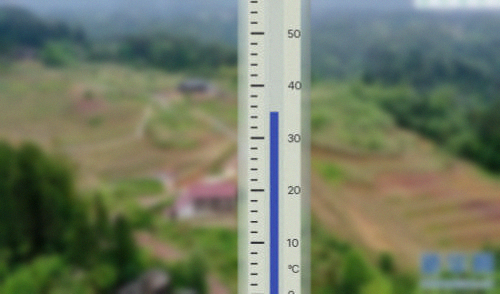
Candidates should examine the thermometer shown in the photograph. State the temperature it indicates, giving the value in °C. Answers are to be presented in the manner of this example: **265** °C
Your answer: **35** °C
